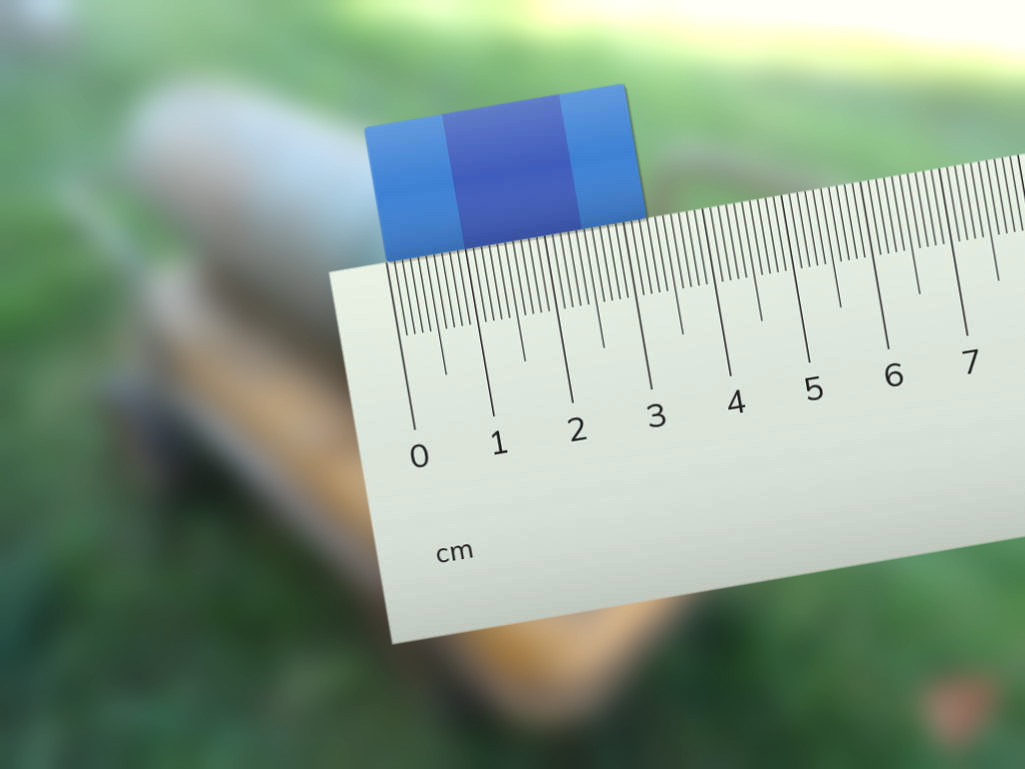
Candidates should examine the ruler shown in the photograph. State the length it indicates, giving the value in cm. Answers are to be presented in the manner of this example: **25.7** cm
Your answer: **3.3** cm
